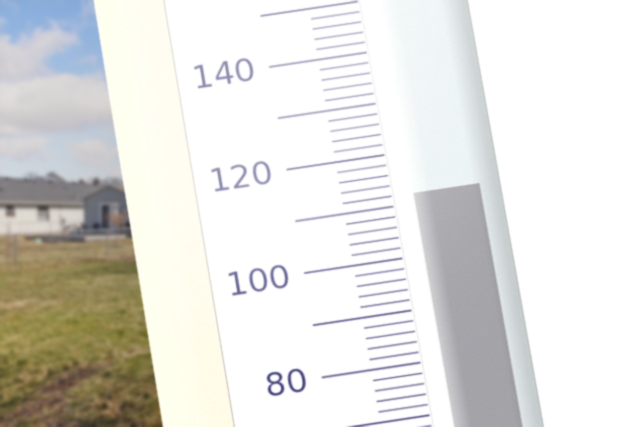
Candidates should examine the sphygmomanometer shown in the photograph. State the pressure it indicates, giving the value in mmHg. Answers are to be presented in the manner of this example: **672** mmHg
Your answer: **112** mmHg
